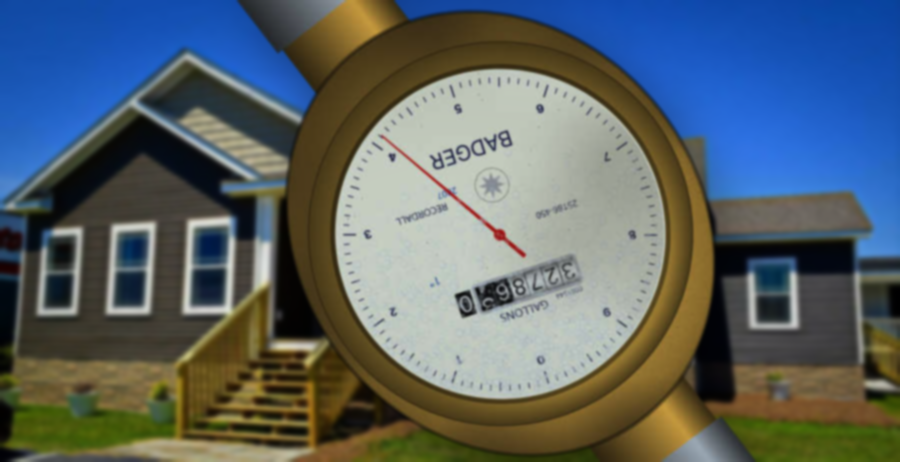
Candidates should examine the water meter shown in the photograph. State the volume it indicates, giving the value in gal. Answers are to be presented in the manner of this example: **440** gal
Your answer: **3278634.1** gal
